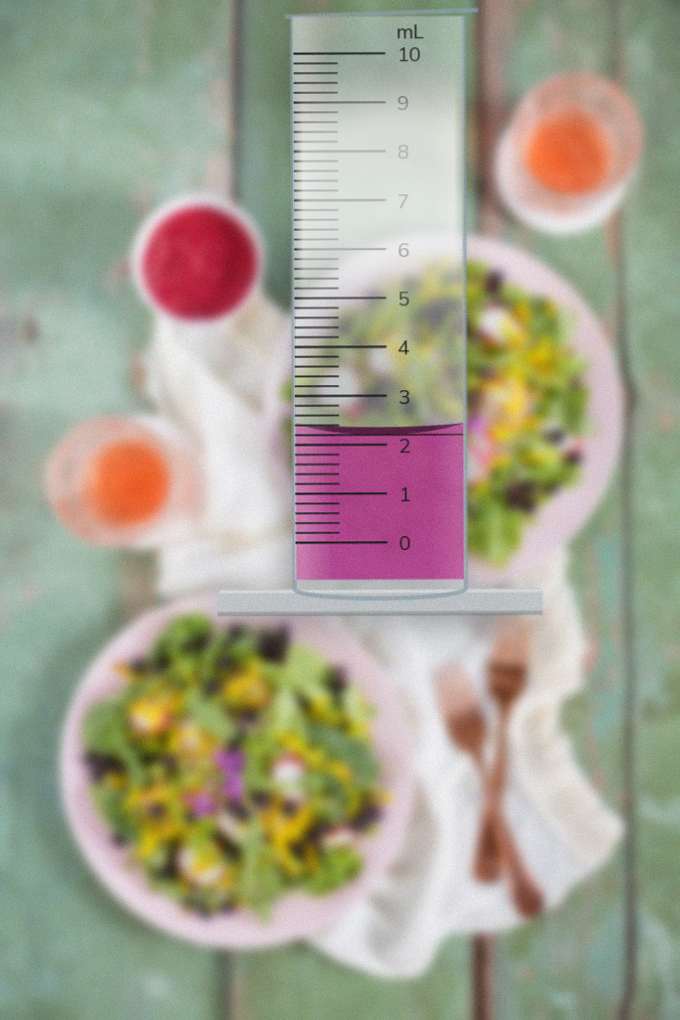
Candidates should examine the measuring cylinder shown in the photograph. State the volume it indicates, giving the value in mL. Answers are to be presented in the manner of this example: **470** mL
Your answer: **2.2** mL
